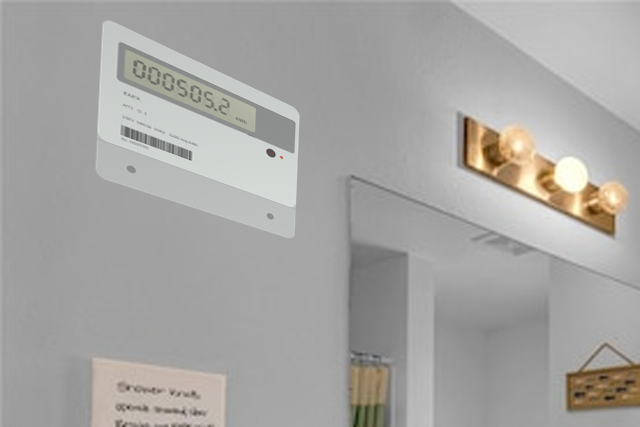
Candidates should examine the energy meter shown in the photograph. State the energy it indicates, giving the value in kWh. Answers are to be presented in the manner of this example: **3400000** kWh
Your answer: **505.2** kWh
